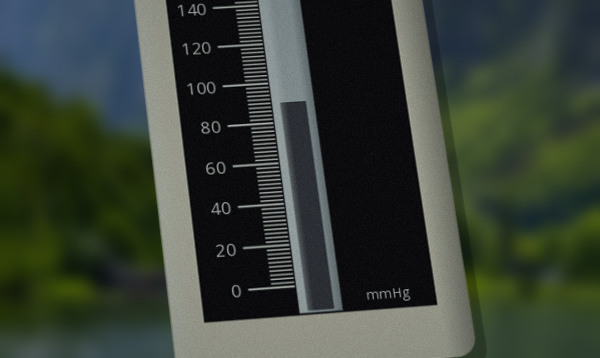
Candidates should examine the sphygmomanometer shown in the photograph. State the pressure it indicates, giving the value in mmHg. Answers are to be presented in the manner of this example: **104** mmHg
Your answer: **90** mmHg
